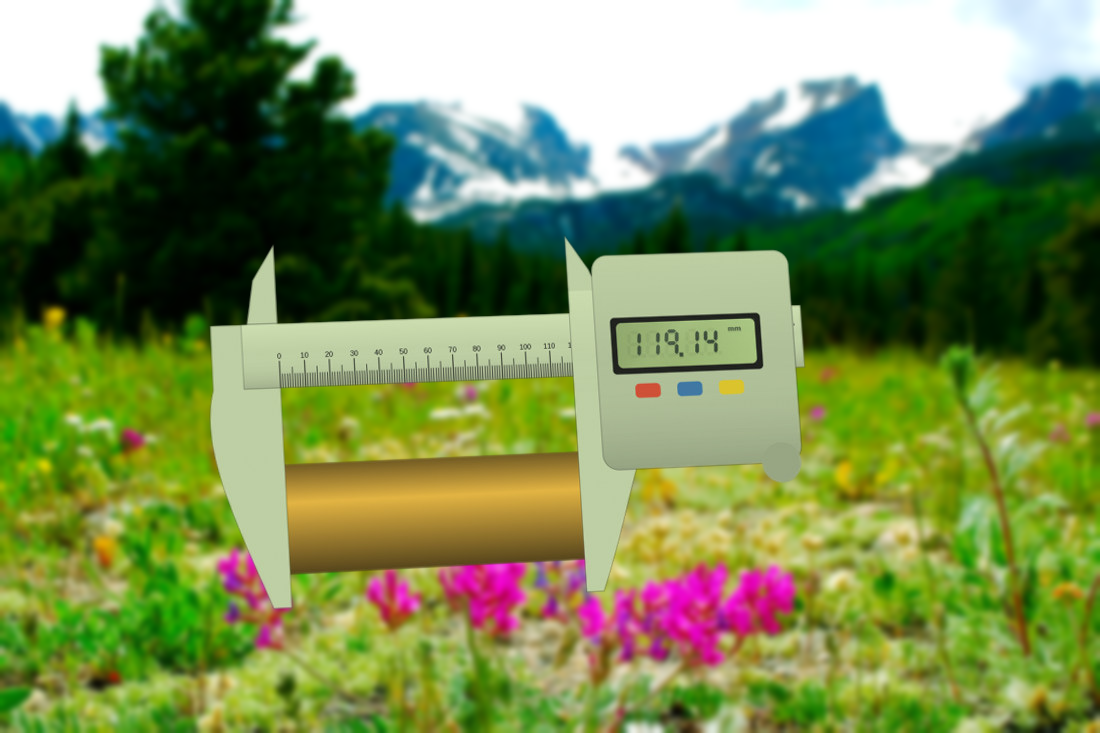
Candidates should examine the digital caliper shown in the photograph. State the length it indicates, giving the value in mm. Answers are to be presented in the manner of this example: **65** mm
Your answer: **119.14** mm
